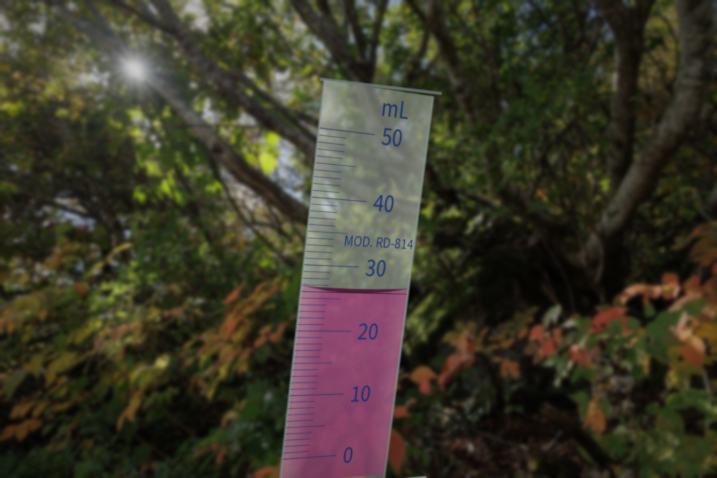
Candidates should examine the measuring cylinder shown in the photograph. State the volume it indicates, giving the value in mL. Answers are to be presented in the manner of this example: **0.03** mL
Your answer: **26** mL
